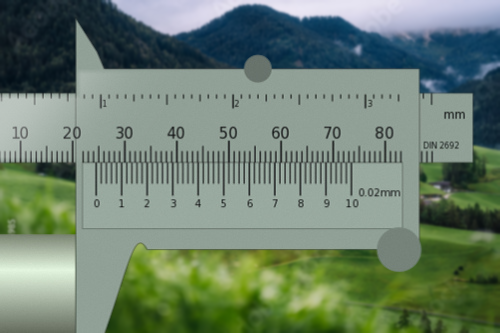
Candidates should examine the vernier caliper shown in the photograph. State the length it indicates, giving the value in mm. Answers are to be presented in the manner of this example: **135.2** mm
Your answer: **24.5** mm
